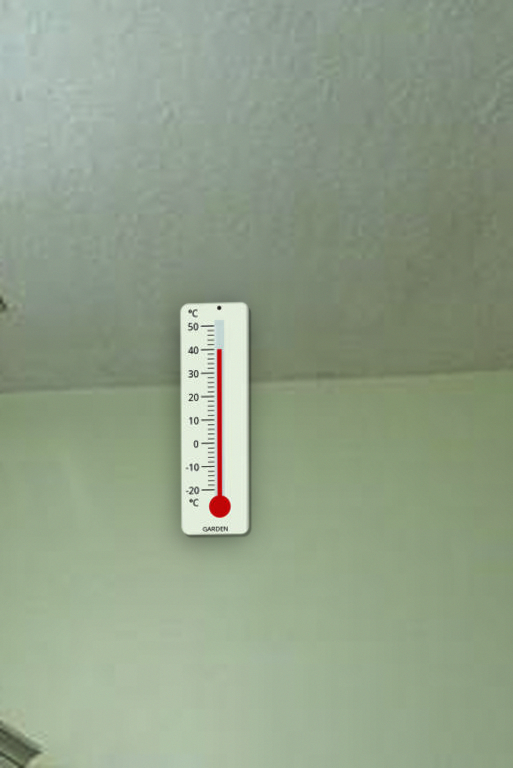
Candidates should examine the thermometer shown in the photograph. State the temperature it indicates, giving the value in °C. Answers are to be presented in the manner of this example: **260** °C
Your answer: **40** °C
